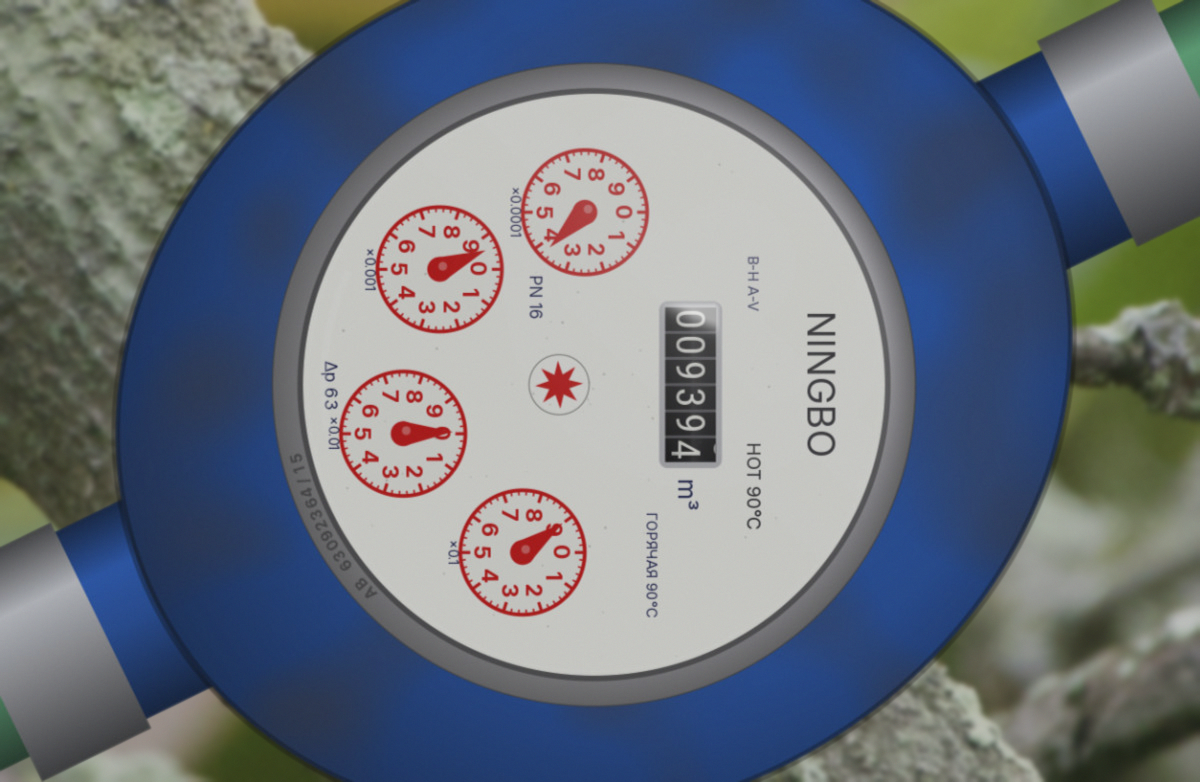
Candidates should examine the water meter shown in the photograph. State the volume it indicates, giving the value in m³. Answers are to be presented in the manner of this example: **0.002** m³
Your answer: **9393.8993** m³
